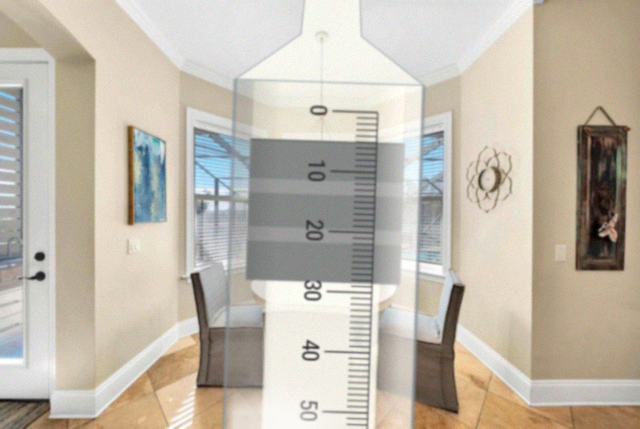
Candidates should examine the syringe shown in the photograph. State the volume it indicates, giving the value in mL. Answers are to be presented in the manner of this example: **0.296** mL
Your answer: **5** mL
